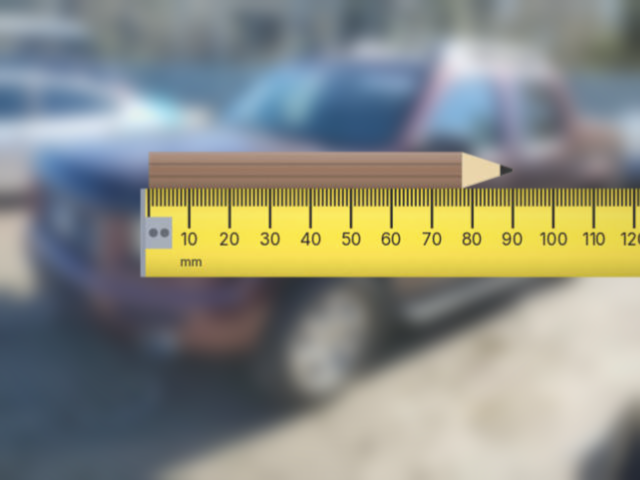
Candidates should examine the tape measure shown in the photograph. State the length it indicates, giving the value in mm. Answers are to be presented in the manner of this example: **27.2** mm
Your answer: **90** mm
